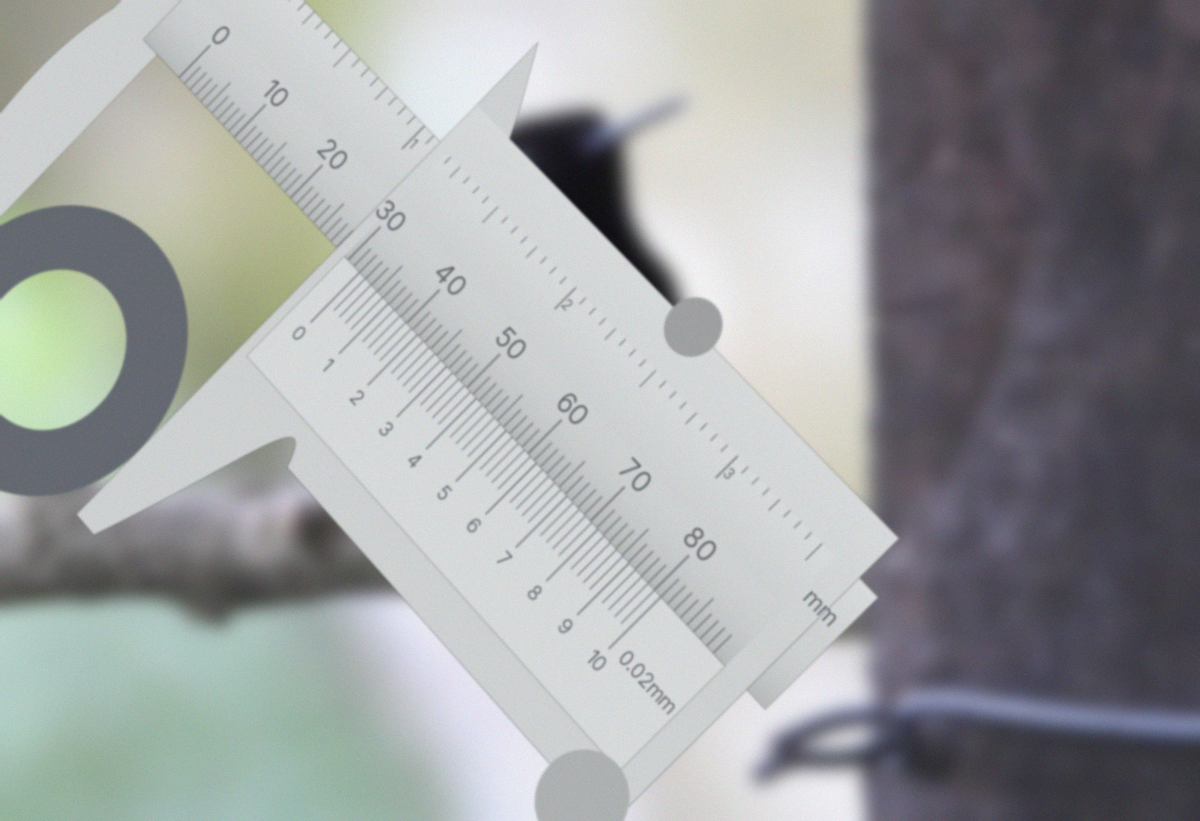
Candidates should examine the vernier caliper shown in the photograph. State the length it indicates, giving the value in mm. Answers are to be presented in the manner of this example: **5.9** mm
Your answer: **32.0** mm
